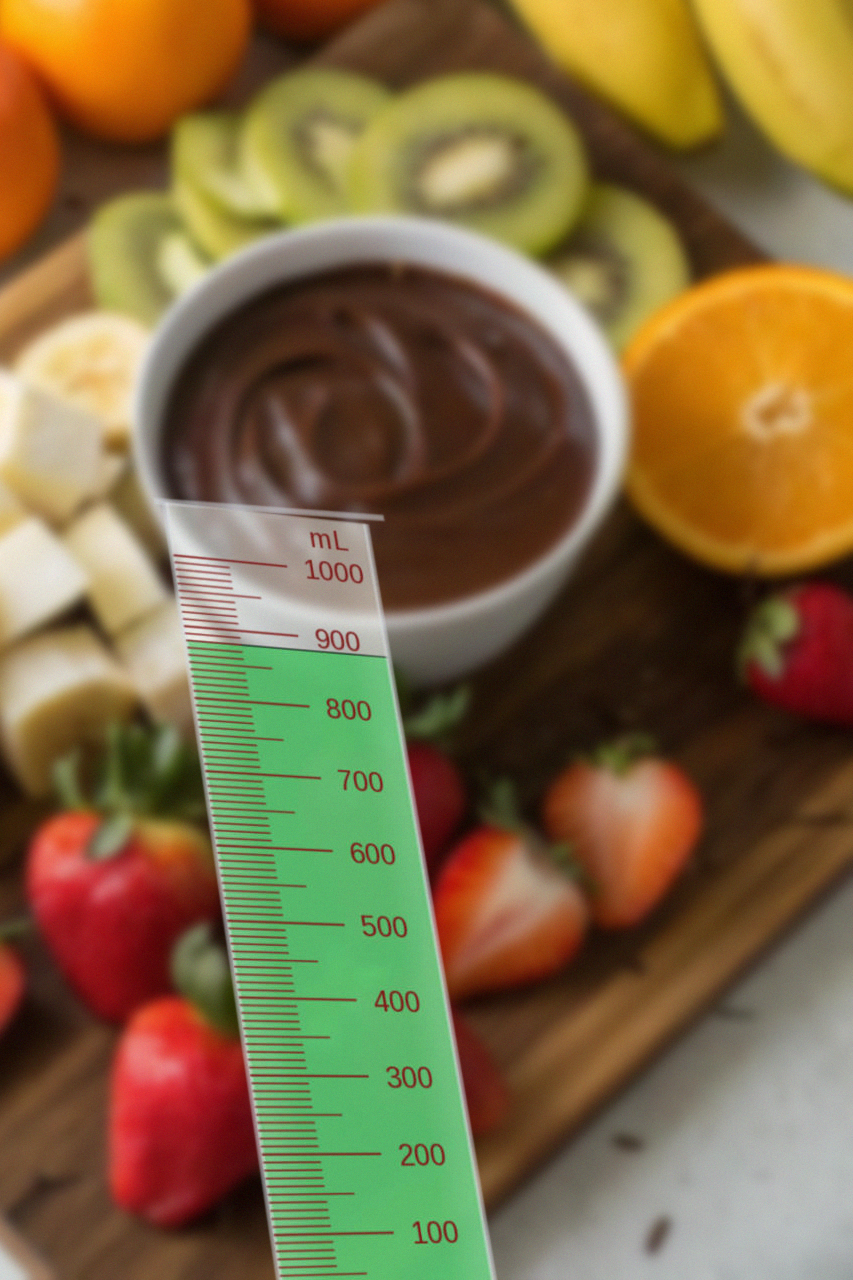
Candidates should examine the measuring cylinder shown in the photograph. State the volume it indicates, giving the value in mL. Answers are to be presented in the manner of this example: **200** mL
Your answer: **880** mL
